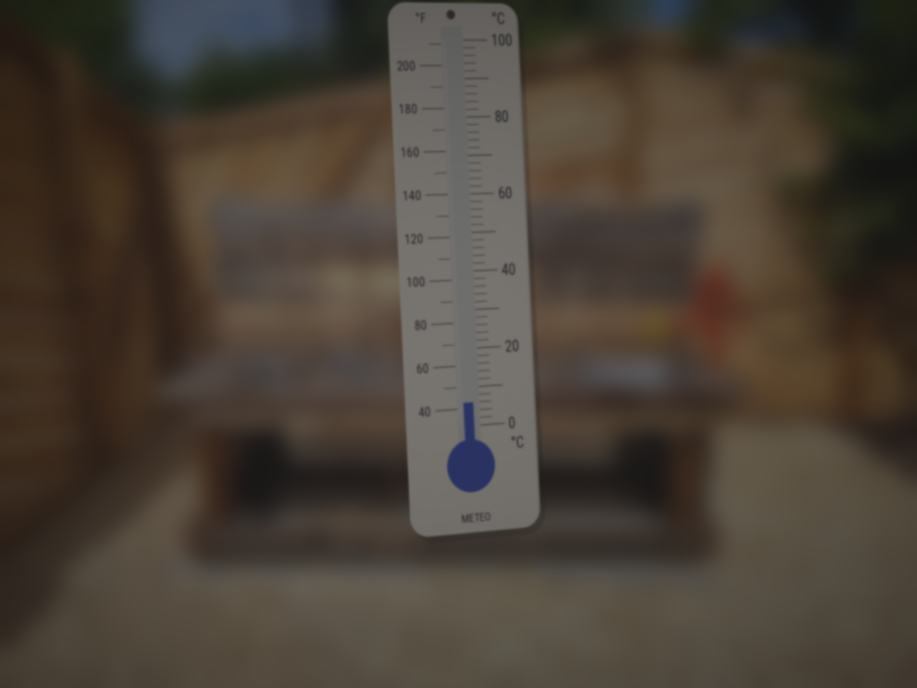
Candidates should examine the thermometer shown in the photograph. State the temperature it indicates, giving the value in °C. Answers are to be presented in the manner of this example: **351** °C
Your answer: **6** °C
